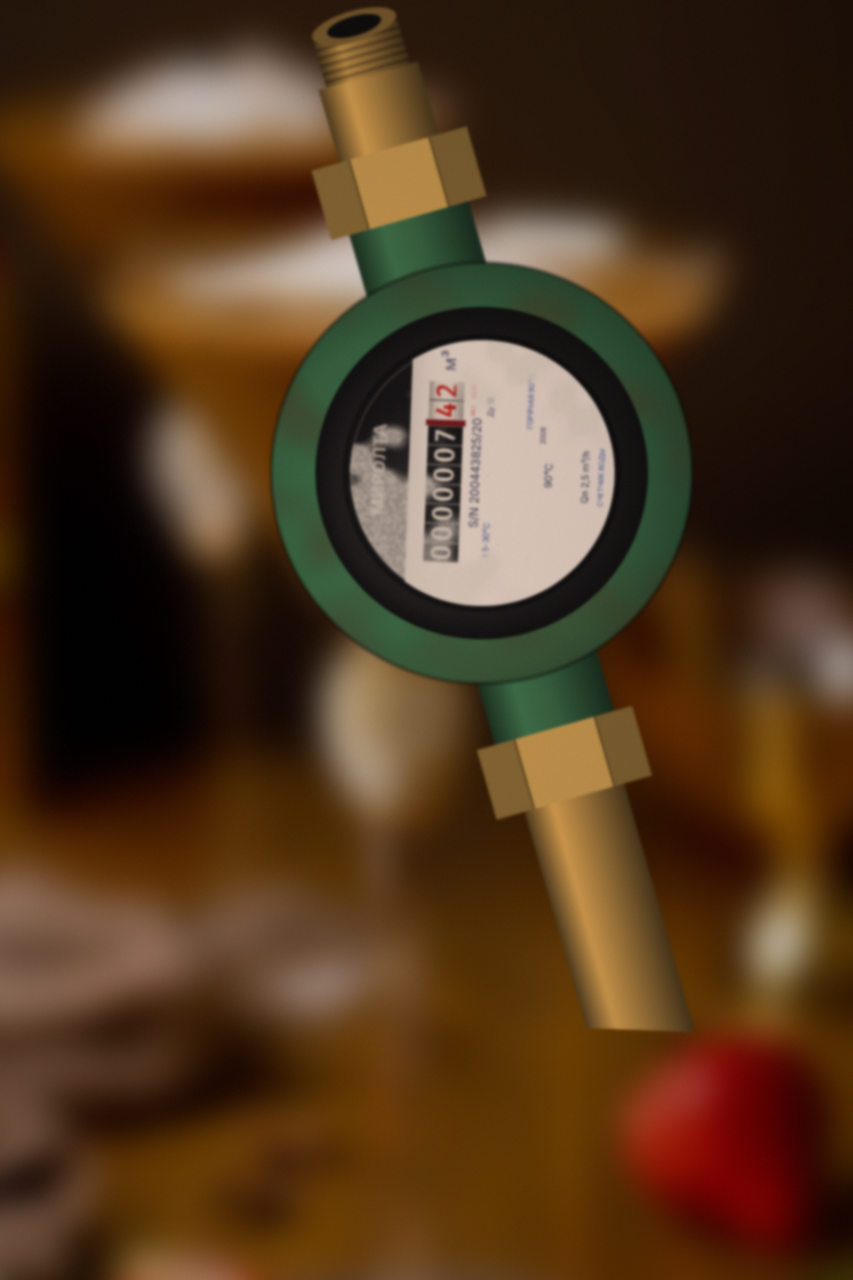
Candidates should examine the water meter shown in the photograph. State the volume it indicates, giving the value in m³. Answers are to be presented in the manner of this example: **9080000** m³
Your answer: **7.42** m³
